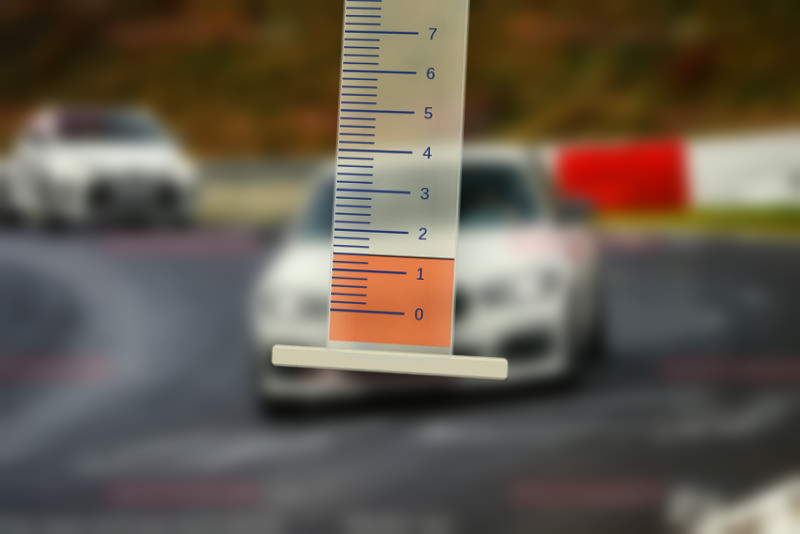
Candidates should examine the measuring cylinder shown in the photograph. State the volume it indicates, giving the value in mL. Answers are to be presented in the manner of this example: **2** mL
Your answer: **1.4** mL
